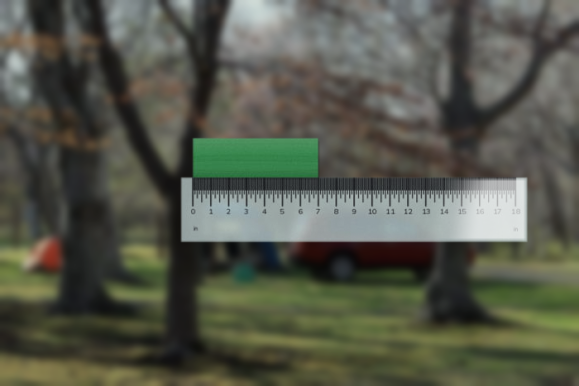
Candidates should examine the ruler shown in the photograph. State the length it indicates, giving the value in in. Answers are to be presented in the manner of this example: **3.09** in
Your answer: **7** in
